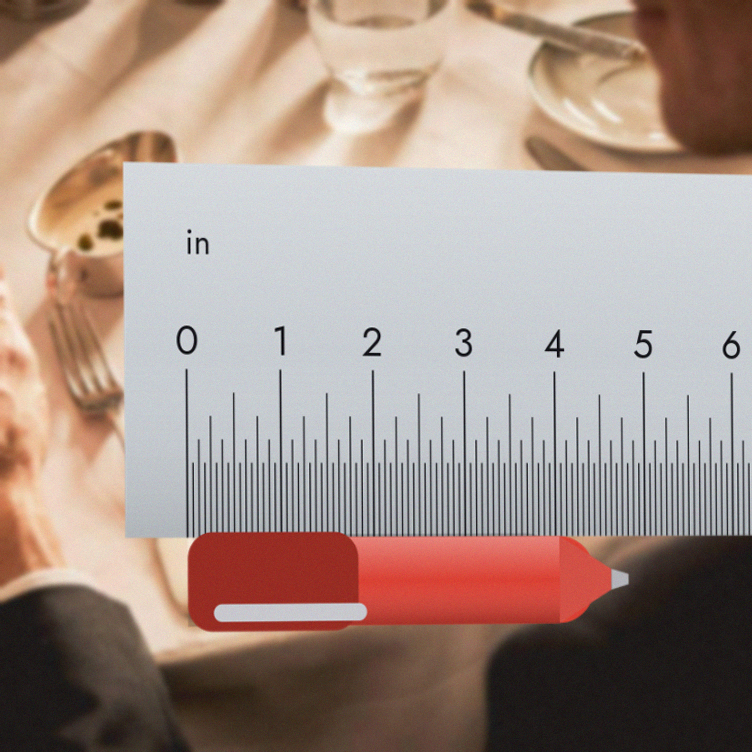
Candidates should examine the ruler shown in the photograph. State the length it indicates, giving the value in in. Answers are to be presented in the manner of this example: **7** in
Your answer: **4.8125** in
